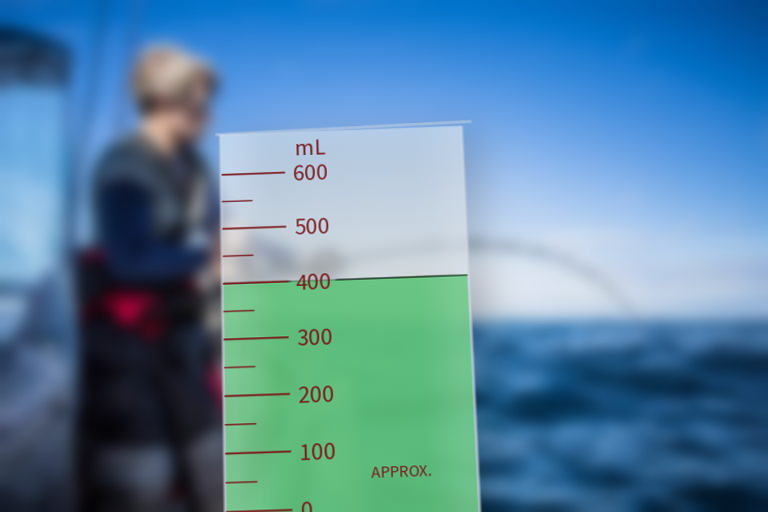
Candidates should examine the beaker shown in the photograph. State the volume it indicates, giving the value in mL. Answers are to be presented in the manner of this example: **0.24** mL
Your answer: **400** mL
